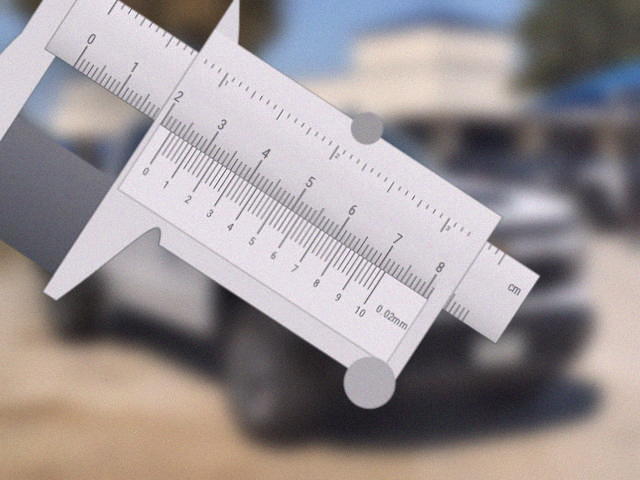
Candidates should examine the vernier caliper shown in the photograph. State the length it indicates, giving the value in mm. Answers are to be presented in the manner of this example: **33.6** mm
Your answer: **22.5** mm
